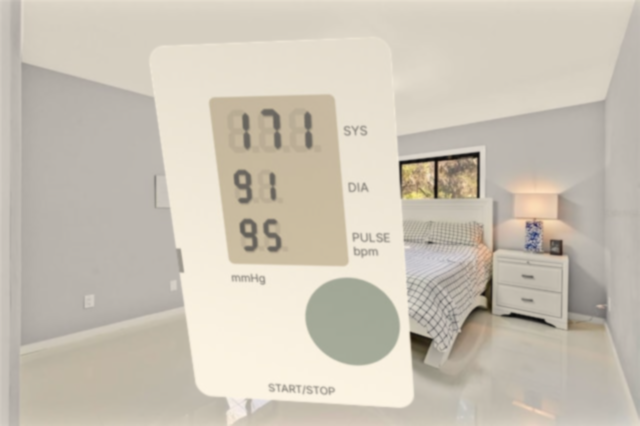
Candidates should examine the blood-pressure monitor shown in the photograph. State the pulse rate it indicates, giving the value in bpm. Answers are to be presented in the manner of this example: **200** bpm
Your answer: **95** bpm
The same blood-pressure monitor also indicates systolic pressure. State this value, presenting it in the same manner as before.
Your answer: **171** mmHg
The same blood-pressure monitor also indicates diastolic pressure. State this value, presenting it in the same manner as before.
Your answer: **91** mmHg
